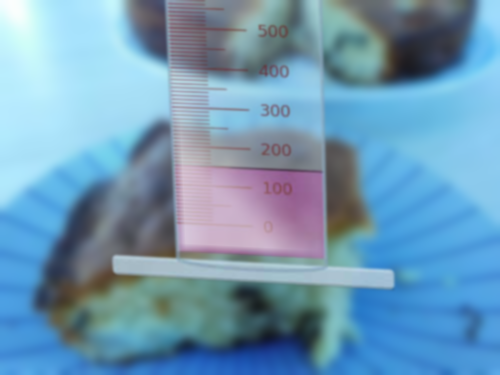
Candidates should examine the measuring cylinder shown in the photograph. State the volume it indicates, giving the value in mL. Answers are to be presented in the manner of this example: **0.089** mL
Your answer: **150** mL
